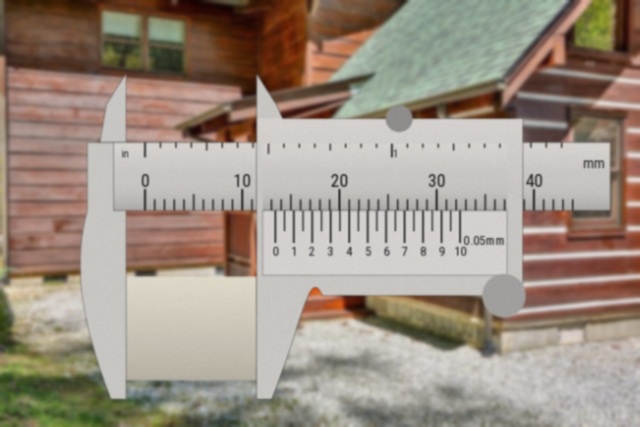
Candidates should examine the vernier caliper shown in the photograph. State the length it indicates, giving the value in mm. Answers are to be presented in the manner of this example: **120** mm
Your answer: **13.4** mm
